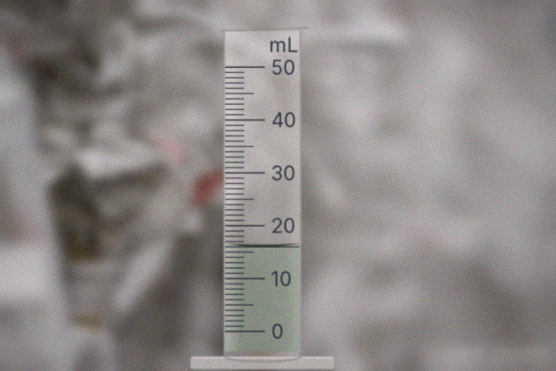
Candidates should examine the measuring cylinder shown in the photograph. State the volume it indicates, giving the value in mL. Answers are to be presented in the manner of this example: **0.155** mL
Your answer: **16** mL
